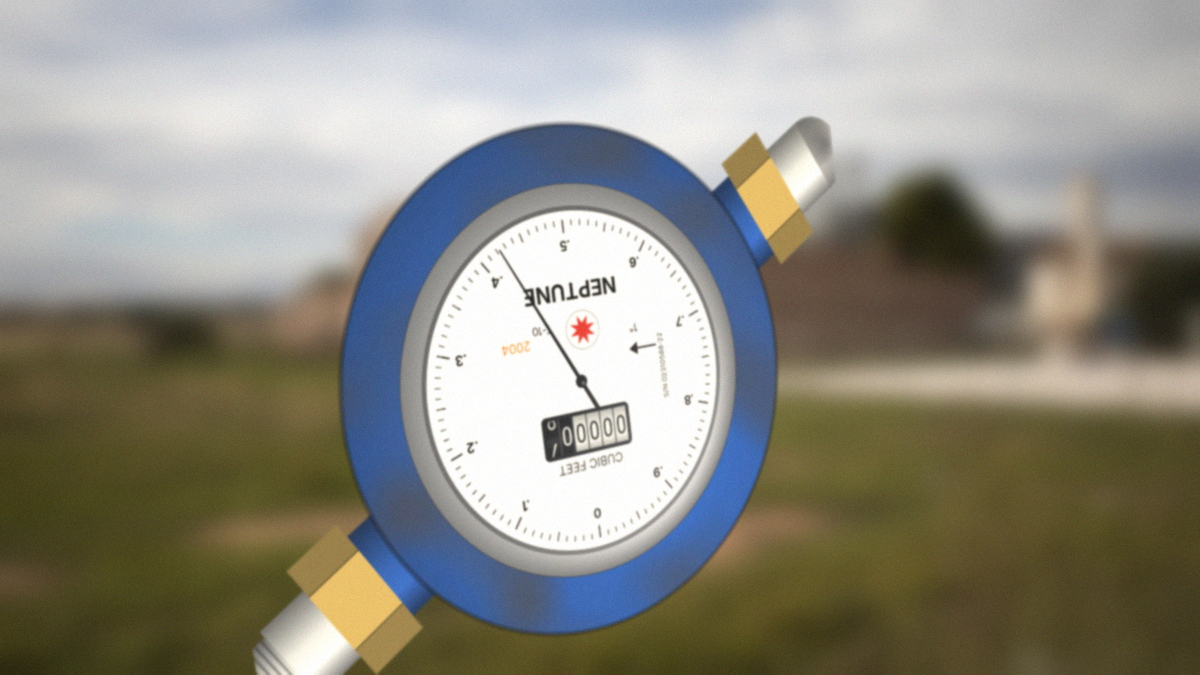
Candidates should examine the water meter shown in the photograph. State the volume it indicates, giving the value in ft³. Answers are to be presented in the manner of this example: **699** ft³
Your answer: **7.42** ft³
